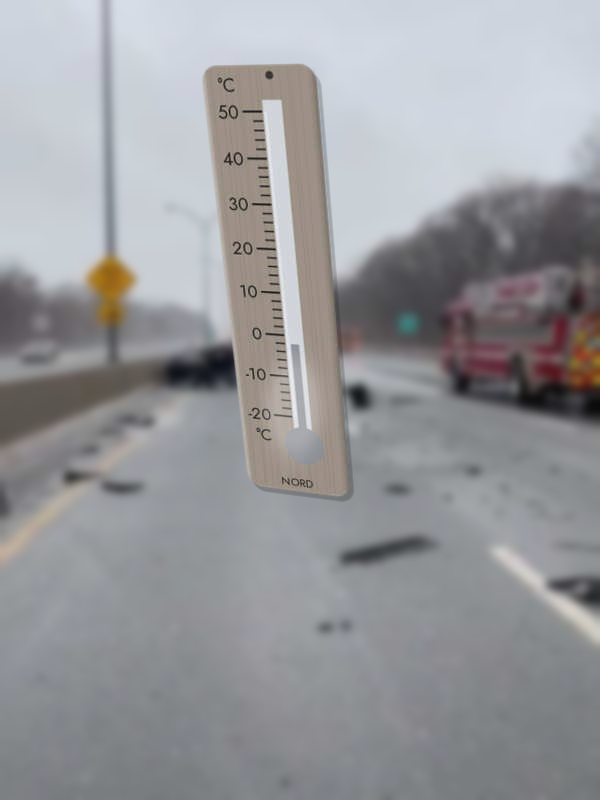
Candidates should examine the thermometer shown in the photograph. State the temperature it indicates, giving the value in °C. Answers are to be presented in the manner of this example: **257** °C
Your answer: **-2** °C
